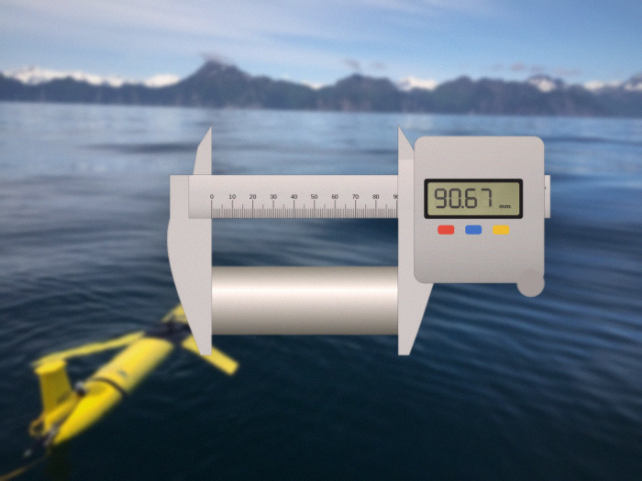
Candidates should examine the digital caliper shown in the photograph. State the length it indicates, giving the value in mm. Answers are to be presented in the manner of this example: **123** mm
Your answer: **90.67** mm
